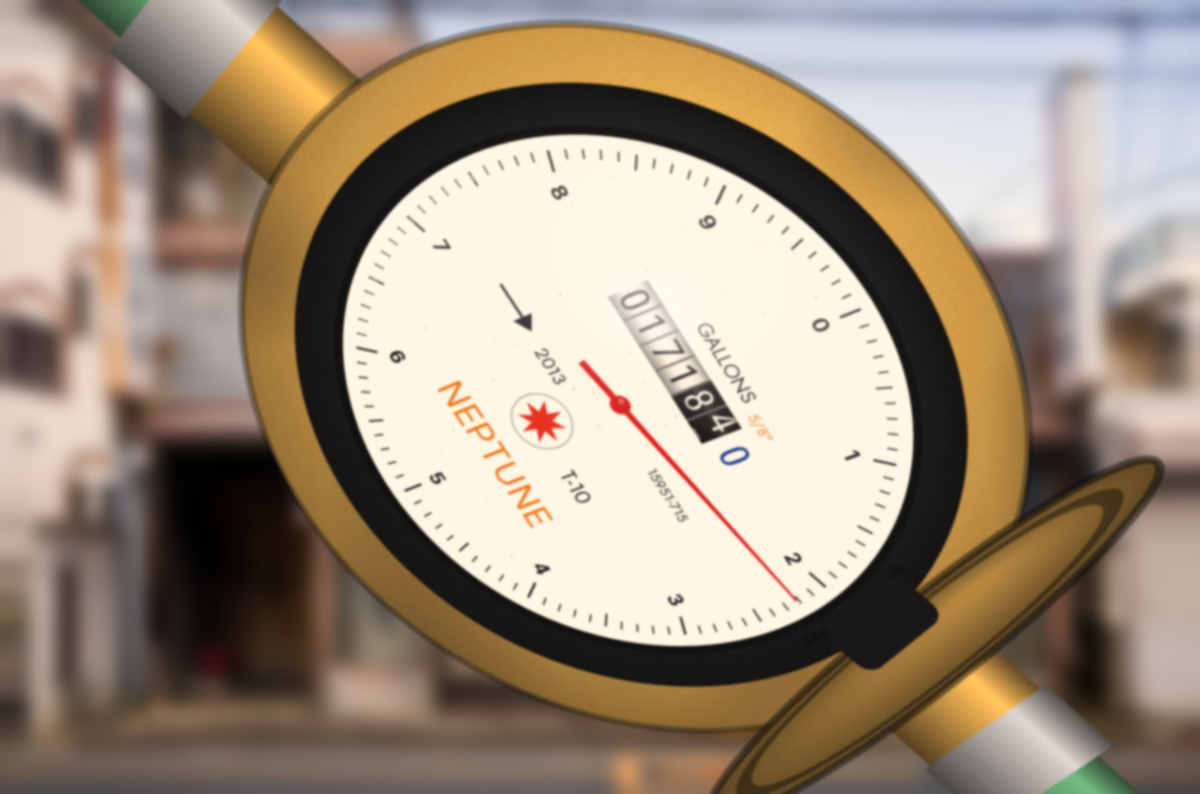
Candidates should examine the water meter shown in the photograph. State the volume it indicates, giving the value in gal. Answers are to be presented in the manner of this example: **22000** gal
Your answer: **171842.2** gal
